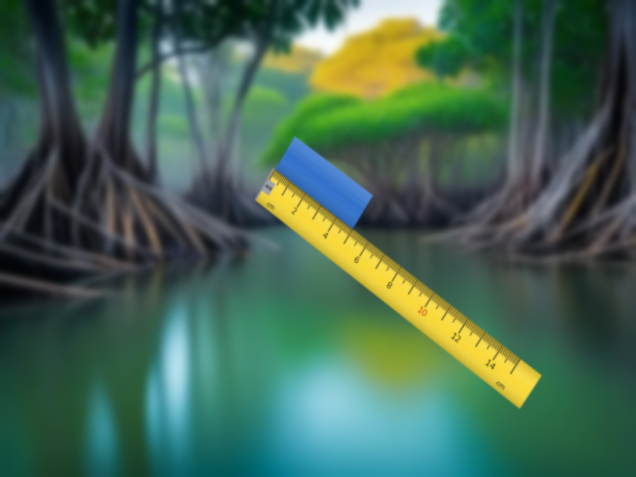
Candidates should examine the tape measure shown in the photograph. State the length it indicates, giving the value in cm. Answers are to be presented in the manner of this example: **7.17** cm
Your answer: **5** cm
